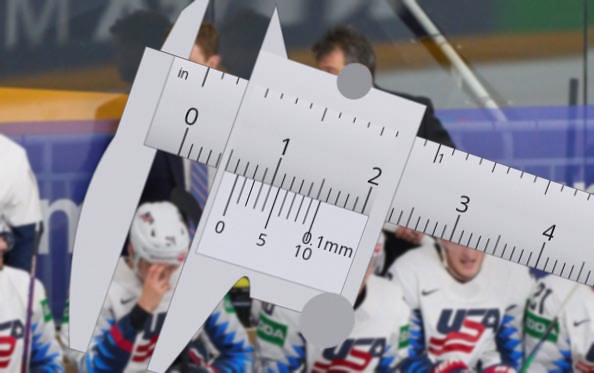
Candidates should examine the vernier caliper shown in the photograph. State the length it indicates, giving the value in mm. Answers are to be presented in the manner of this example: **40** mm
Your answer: **6.4** mm
